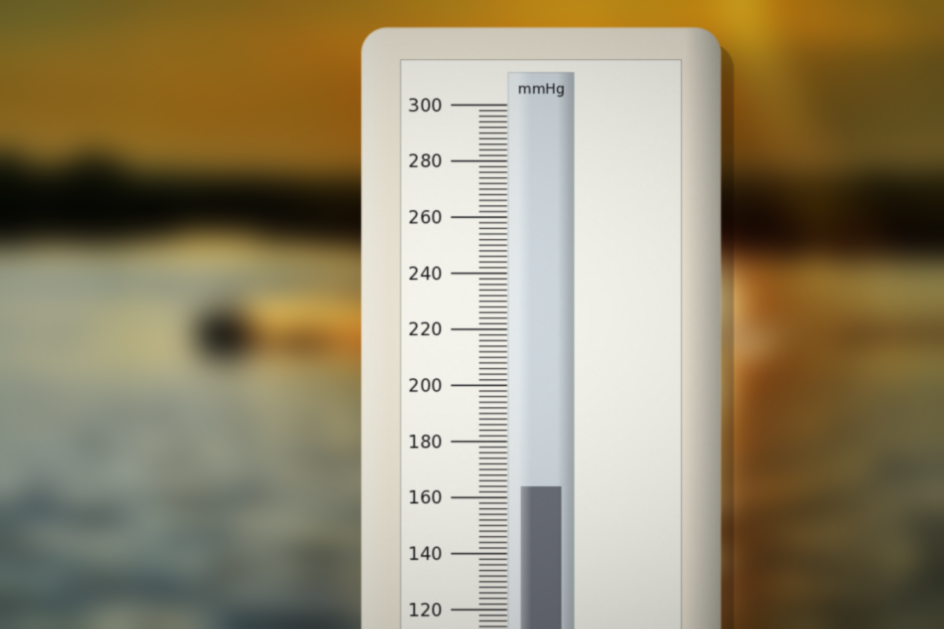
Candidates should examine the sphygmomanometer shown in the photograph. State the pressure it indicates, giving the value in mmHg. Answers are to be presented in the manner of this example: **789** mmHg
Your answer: **164** mmHg
